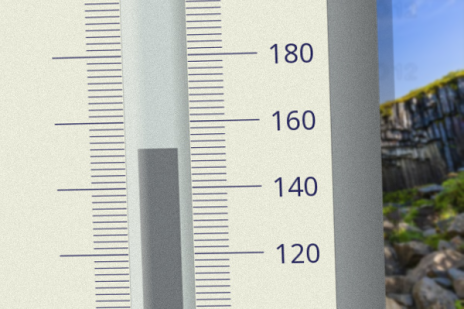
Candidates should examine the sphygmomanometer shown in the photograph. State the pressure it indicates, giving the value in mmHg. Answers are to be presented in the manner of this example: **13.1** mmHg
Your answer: **152** mmHg
